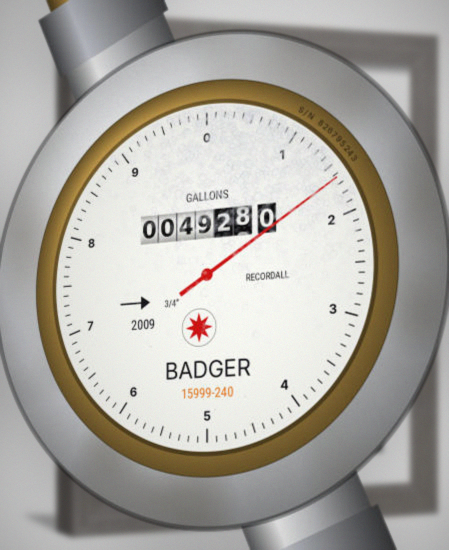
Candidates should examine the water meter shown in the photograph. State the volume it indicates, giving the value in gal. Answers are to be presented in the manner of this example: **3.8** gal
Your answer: **49281.6** gal
